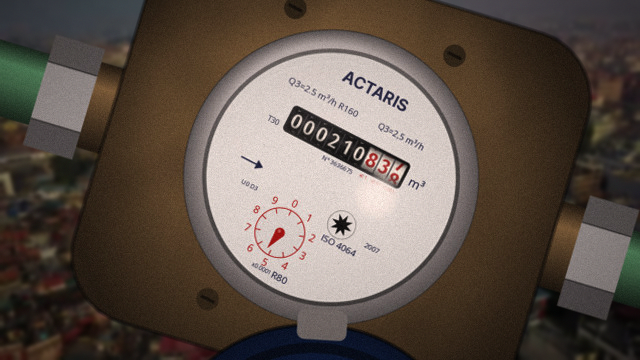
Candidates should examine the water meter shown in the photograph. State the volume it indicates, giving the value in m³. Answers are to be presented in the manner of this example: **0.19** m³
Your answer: **210.8375** m³
